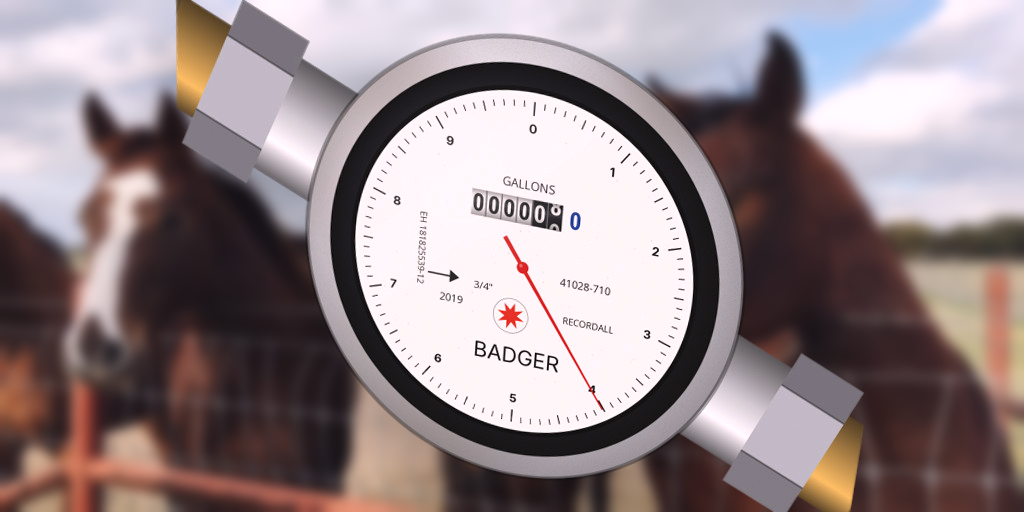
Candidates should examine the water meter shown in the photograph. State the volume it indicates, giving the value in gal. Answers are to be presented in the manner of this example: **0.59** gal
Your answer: **84.0** gal
